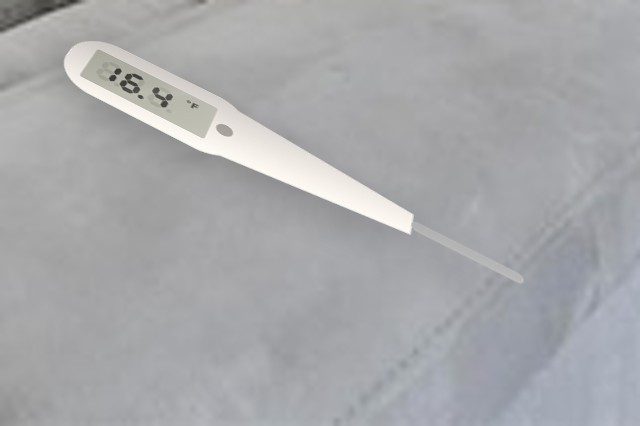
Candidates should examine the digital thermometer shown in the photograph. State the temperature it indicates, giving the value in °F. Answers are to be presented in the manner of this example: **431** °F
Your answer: **16.4** °F
